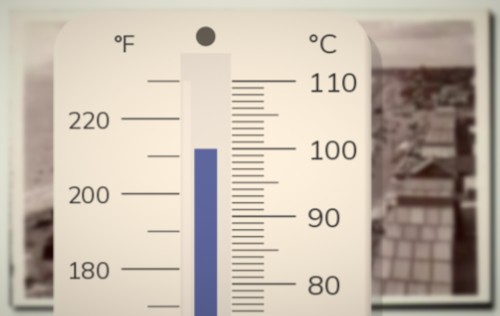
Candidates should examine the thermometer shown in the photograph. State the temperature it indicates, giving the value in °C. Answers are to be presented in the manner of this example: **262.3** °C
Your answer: **100** °C
